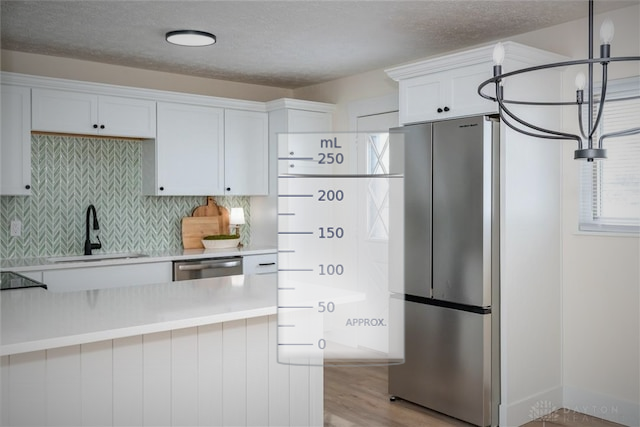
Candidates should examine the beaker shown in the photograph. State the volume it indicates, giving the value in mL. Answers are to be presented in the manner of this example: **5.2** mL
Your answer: **225** mL
